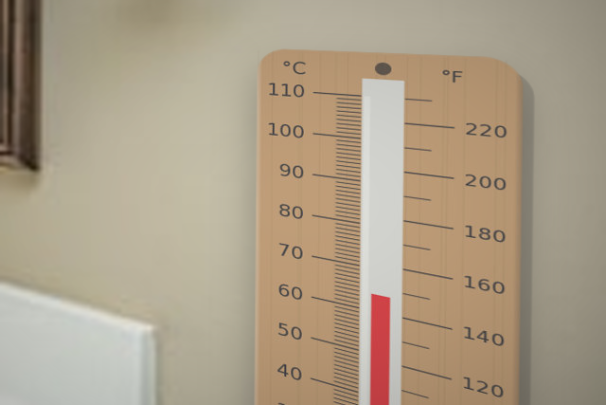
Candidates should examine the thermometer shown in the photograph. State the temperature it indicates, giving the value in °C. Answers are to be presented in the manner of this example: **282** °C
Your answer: **64** °C
